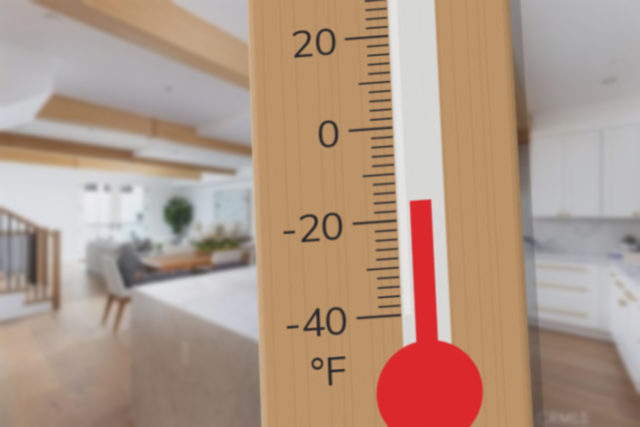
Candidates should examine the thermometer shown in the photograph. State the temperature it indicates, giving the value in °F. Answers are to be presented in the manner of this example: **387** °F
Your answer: **-16** °F
